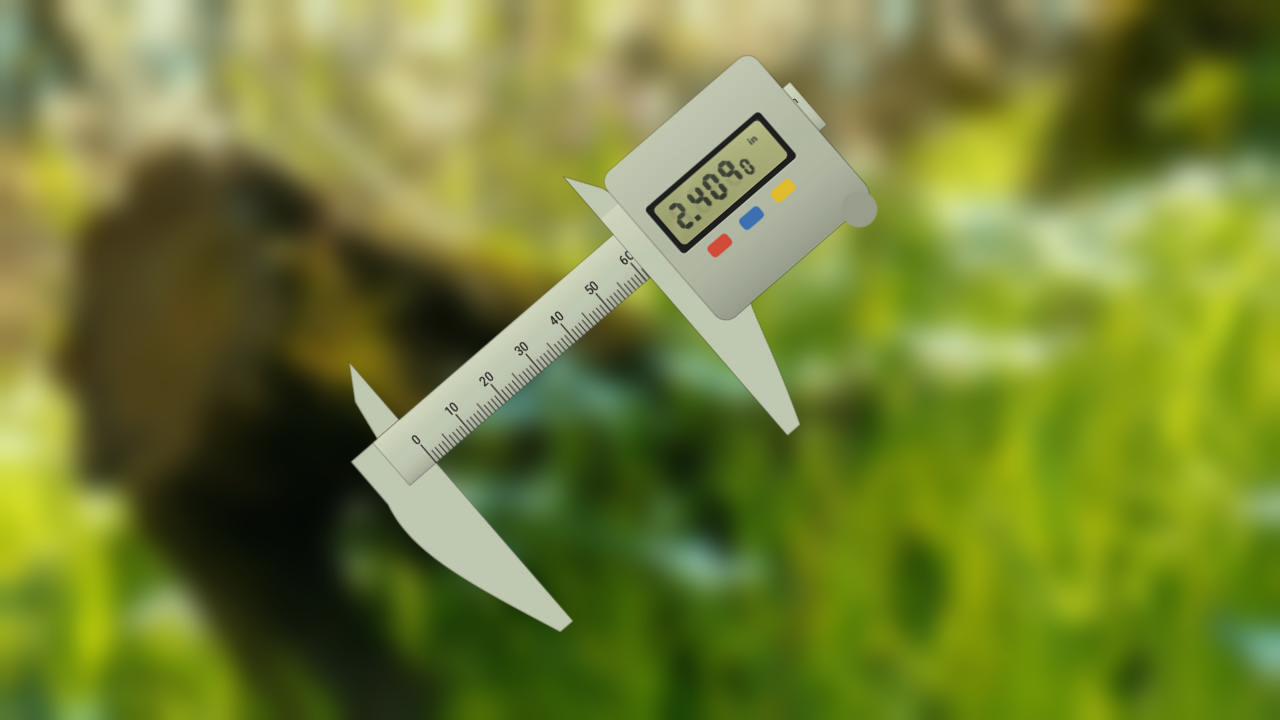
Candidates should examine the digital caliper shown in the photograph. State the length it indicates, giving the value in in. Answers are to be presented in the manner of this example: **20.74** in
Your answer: **2.4090** in
